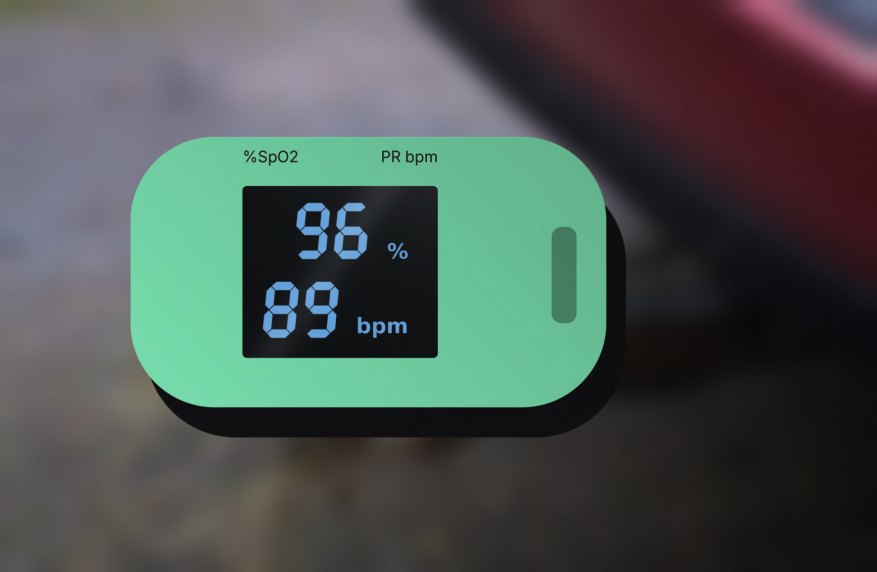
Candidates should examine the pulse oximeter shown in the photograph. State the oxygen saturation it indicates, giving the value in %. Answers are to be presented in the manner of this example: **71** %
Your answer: **96** %
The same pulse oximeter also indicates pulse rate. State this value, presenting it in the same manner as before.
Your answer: **89** bpm
